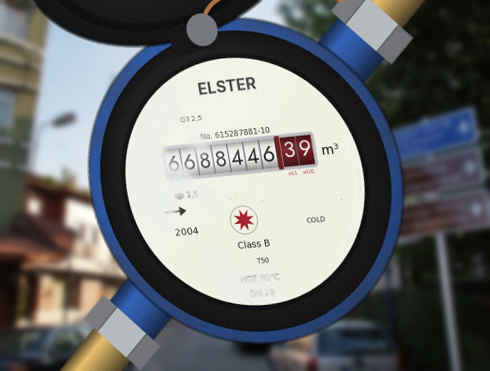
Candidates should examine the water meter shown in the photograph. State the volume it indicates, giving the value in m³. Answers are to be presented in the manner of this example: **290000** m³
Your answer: **6688446.39** m³
